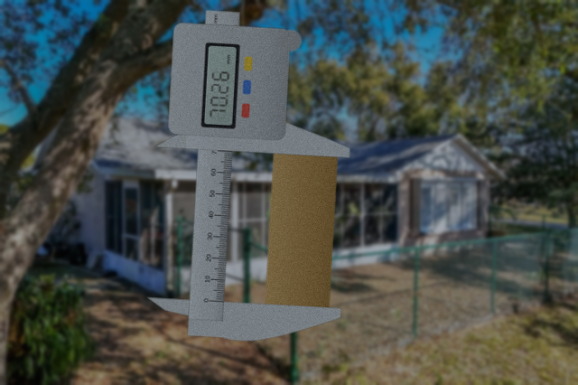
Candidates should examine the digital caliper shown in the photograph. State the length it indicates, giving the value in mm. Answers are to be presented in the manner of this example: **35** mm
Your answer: **70.26** mm
